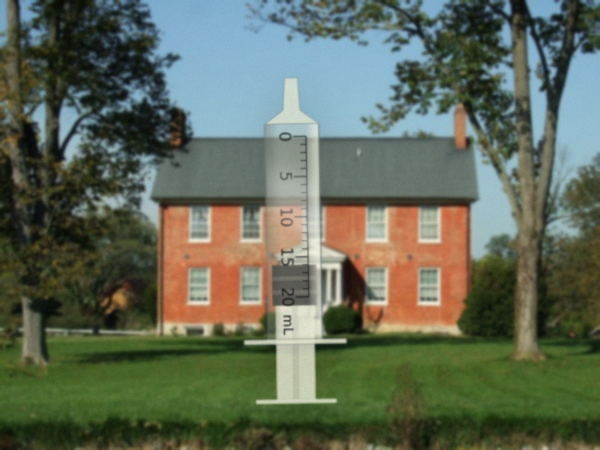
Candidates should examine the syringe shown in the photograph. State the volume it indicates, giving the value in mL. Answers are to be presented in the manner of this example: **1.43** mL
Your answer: **16** mL
